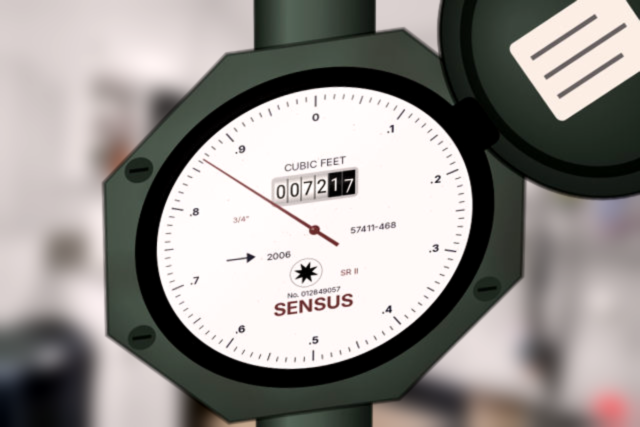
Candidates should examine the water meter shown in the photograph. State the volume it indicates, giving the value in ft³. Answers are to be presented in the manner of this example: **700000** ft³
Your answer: **7216.86** ft³
